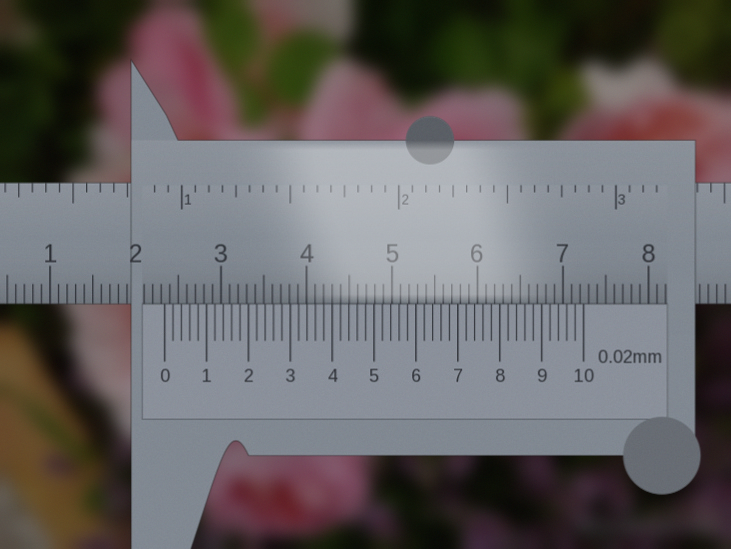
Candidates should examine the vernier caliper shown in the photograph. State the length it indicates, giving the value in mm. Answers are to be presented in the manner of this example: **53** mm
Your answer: **23.4** mm
